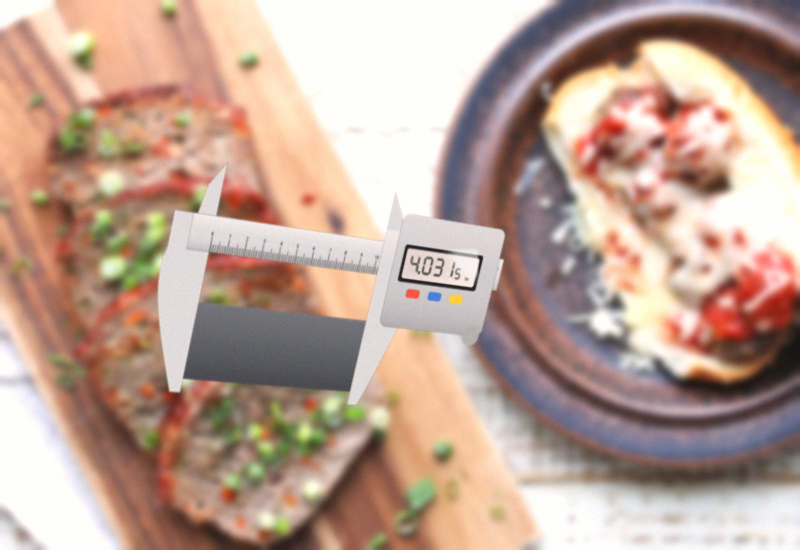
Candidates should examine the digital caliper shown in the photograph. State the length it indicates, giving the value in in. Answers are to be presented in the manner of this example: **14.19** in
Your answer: **4.0315** in
